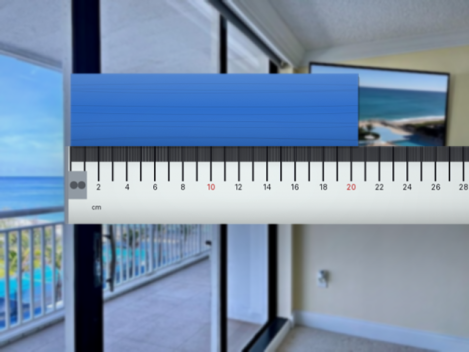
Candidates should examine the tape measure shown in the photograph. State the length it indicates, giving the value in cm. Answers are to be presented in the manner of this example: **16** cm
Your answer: **20.5** cm
